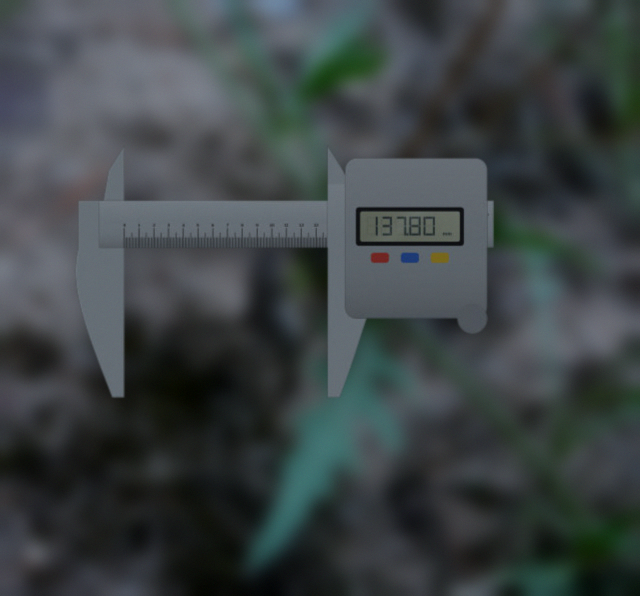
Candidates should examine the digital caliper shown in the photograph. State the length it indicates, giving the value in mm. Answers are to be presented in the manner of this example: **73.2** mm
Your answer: **137.80** mm
